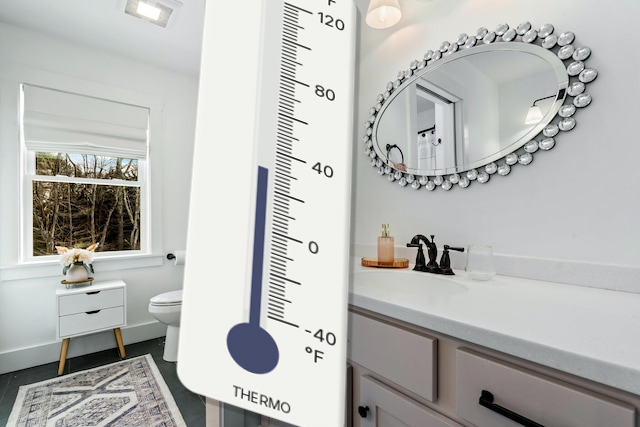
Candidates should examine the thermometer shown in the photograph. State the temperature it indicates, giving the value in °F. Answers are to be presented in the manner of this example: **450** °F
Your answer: **30** °F
